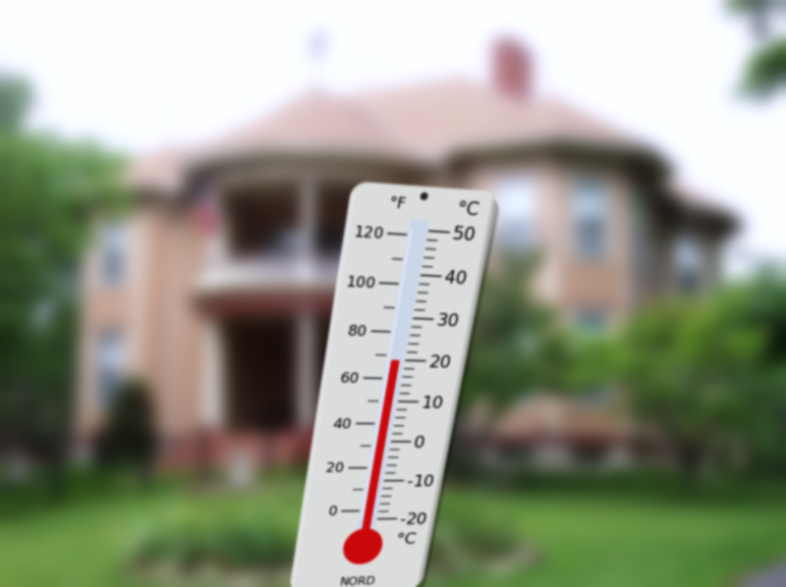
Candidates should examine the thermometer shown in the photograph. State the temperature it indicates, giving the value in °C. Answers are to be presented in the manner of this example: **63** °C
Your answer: **20** °C
